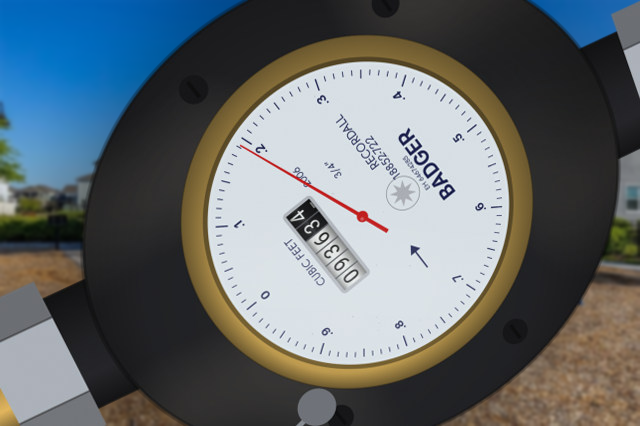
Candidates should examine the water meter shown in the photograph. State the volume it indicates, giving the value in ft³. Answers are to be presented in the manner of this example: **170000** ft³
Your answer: **93634.19** ft³
